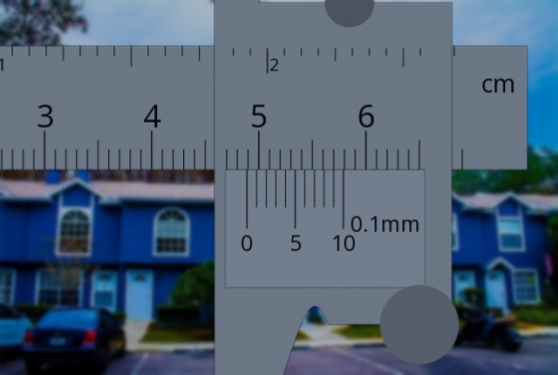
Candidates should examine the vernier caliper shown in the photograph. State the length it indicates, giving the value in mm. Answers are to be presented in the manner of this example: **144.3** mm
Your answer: **48.9** mm
